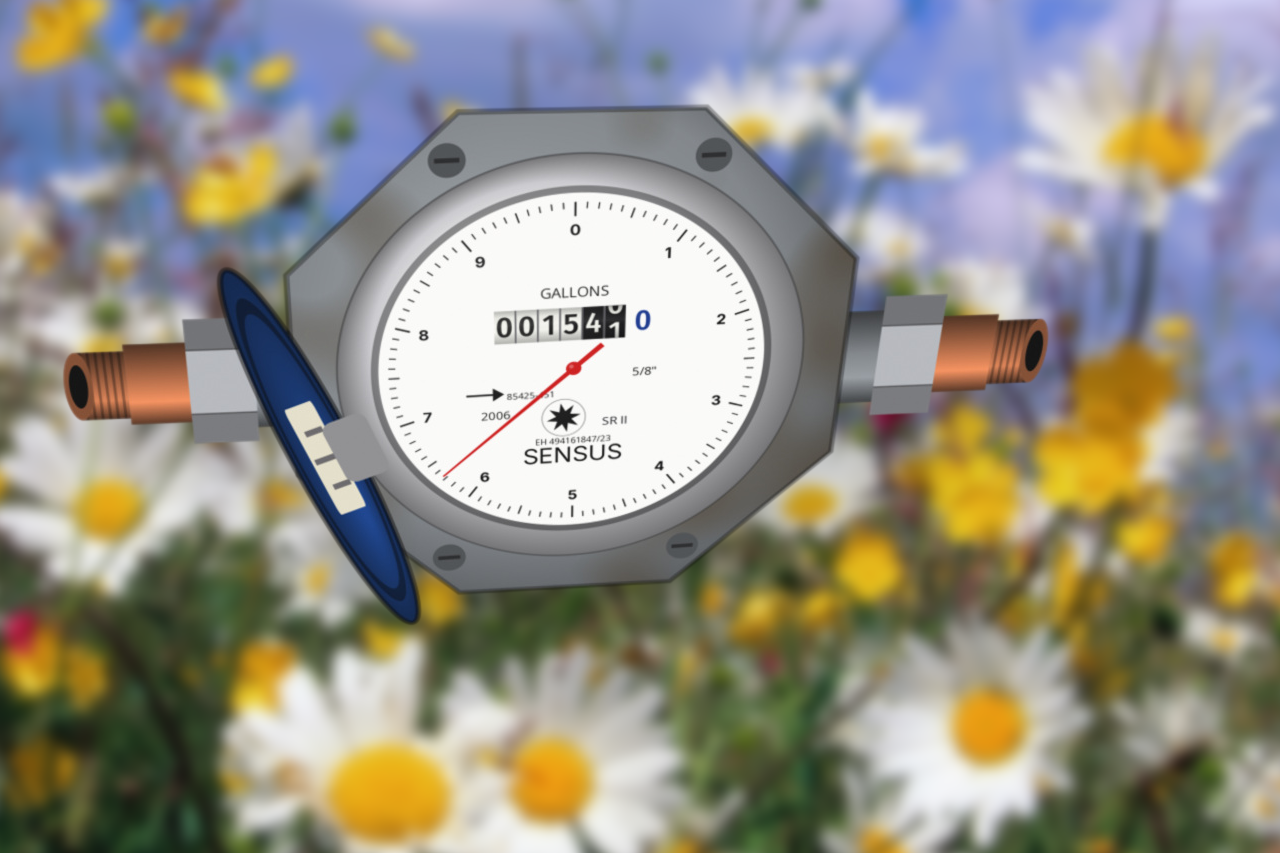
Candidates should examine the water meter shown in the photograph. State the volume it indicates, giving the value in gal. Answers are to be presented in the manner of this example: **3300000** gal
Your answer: **15406.3** gal
